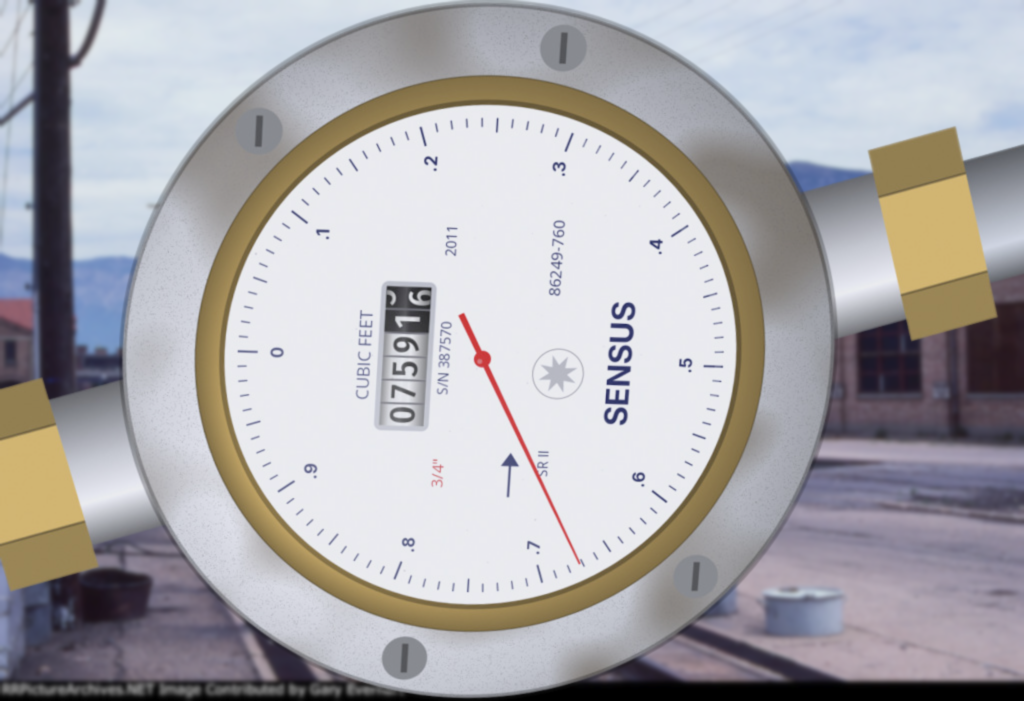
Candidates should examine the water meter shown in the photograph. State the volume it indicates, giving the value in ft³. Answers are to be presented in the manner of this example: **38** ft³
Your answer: **75915.67** ft³
